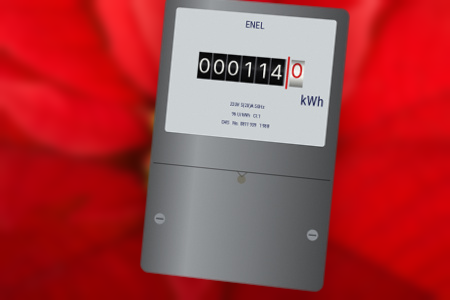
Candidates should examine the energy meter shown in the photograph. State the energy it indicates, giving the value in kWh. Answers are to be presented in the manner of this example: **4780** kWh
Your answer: **114.0** kWh
